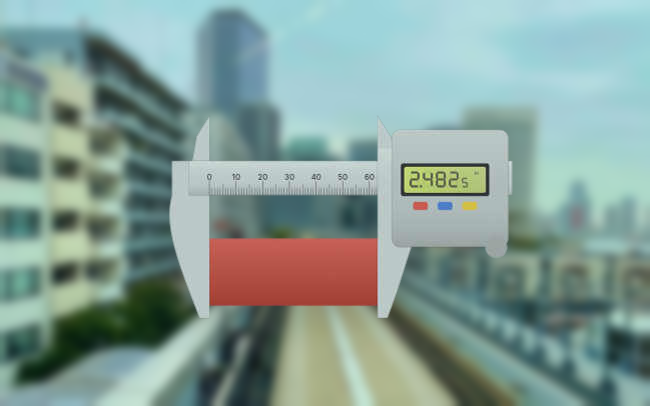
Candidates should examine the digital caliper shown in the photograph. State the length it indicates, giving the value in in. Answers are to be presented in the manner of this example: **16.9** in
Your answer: **2.4825** in
